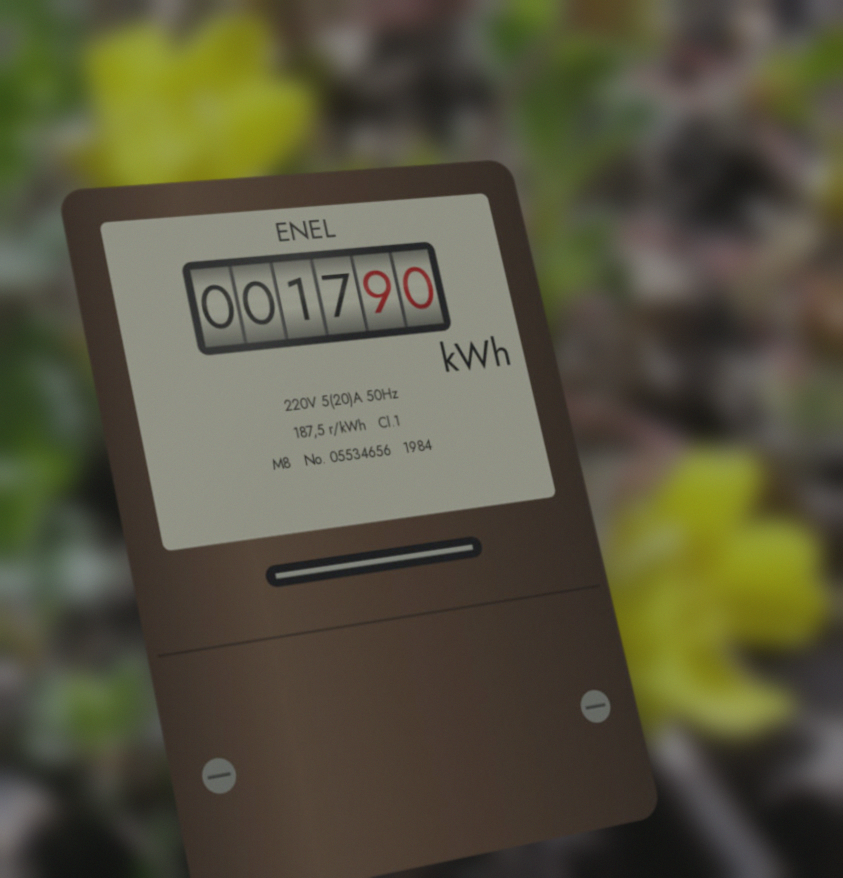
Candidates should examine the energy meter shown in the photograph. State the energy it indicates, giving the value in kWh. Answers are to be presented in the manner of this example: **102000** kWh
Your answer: **17.90** kWh
